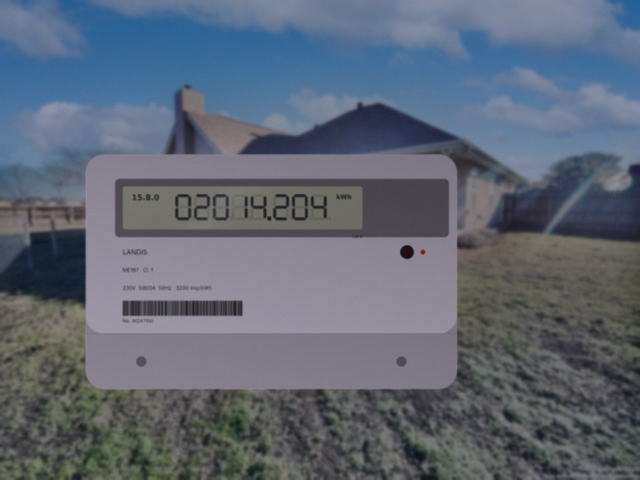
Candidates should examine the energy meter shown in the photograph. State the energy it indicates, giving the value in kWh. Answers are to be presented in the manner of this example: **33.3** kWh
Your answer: **2014.204** kWh
